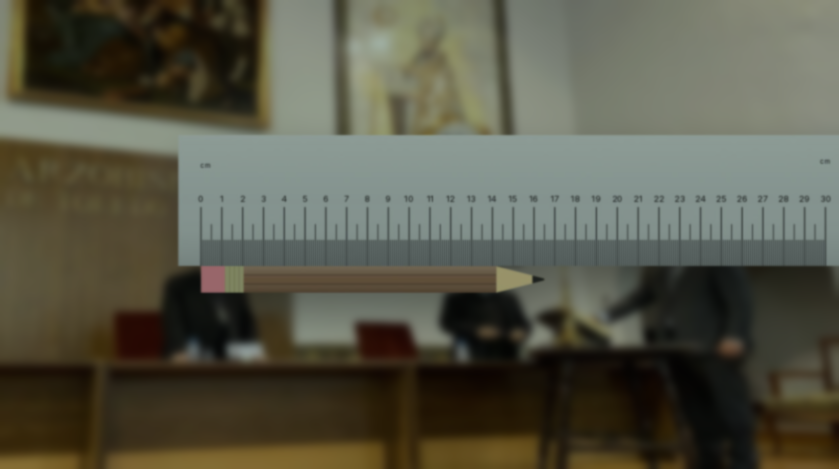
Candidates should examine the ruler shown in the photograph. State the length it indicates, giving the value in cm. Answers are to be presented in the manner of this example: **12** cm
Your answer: **16.5** cm
